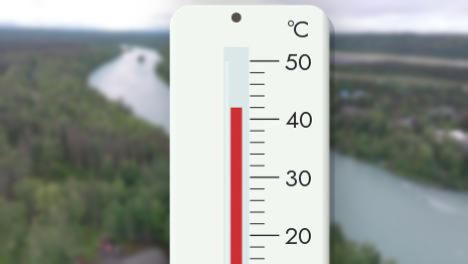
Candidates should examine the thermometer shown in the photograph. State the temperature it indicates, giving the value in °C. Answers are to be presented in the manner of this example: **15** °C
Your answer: **42** °C
